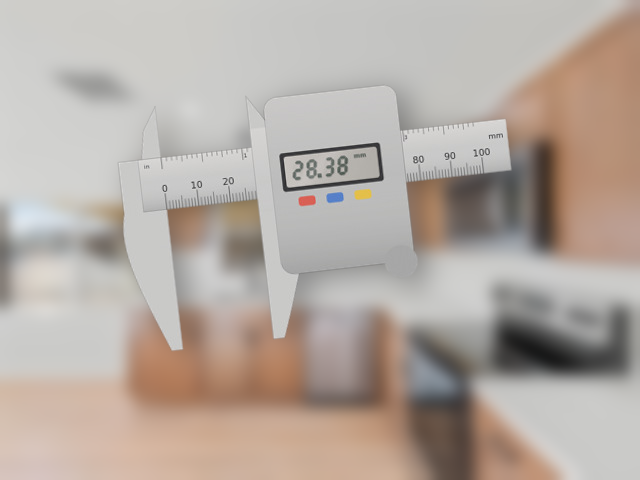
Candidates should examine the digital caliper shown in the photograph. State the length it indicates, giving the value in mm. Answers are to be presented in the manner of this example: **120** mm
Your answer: **28.38** mm
